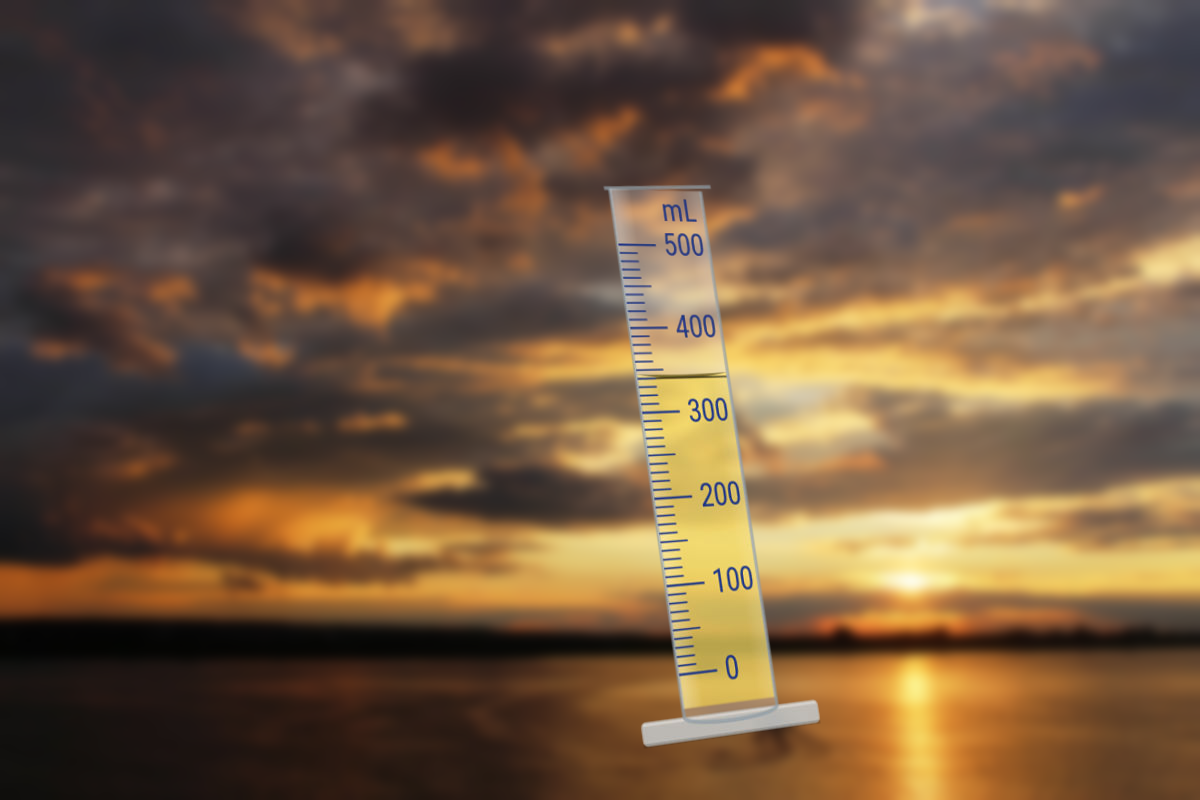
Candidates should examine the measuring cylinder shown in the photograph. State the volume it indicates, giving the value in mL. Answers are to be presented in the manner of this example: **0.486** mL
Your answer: **340** mL
